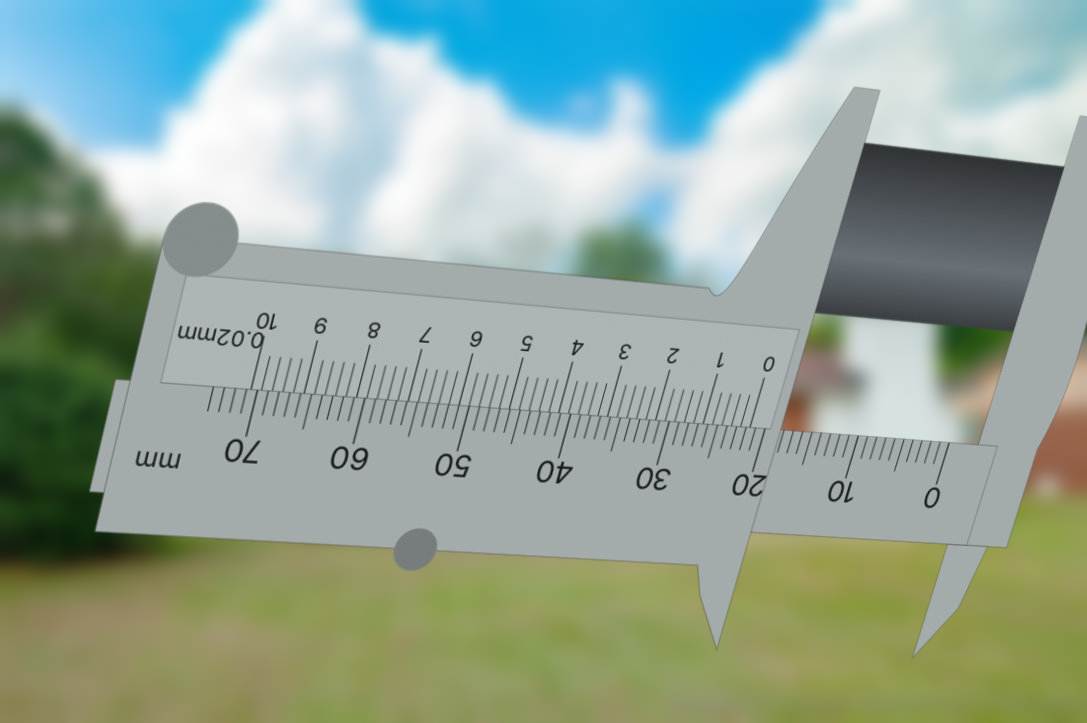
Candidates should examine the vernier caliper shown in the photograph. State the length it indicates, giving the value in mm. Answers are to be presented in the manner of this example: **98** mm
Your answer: **21.6** mm
